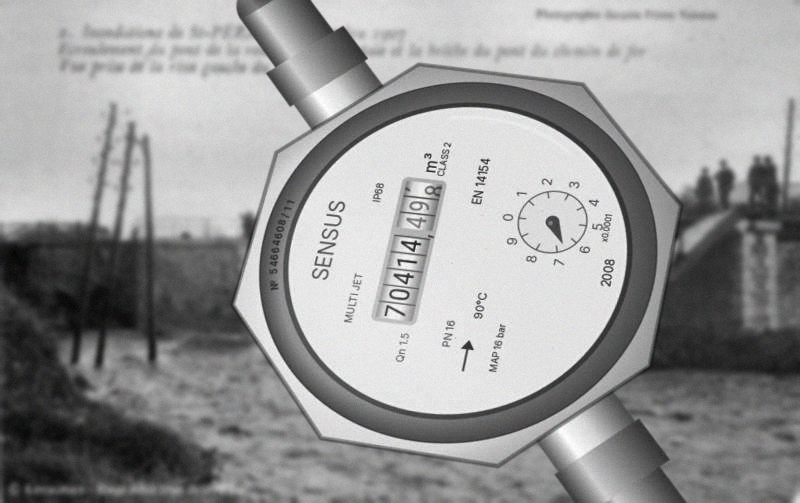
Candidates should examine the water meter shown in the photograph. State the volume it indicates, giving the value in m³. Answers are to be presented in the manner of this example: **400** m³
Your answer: **70414.4976** m³
